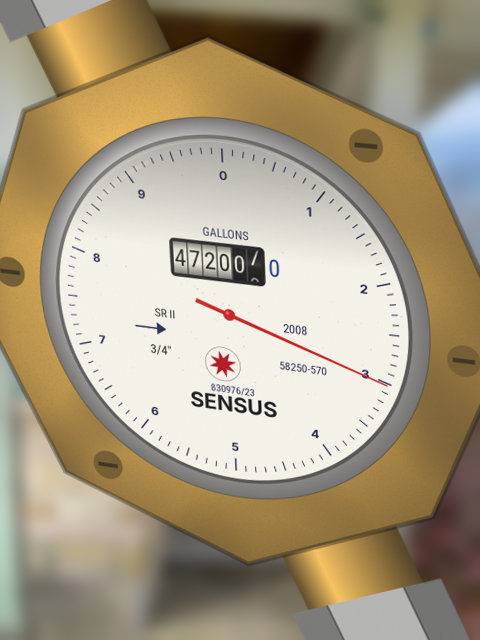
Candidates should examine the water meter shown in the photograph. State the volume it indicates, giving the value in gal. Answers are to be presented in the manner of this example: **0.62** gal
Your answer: **4720073.0** gal
